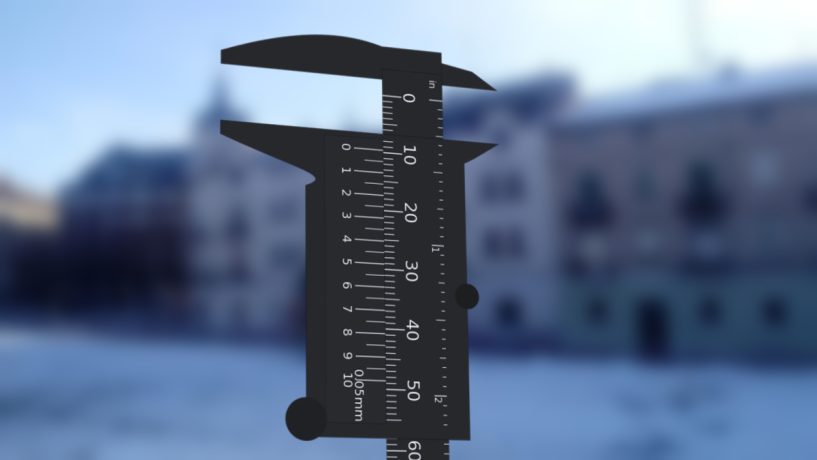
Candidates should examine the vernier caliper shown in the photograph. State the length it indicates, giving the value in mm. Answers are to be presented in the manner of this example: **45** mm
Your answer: **9.6** mm
